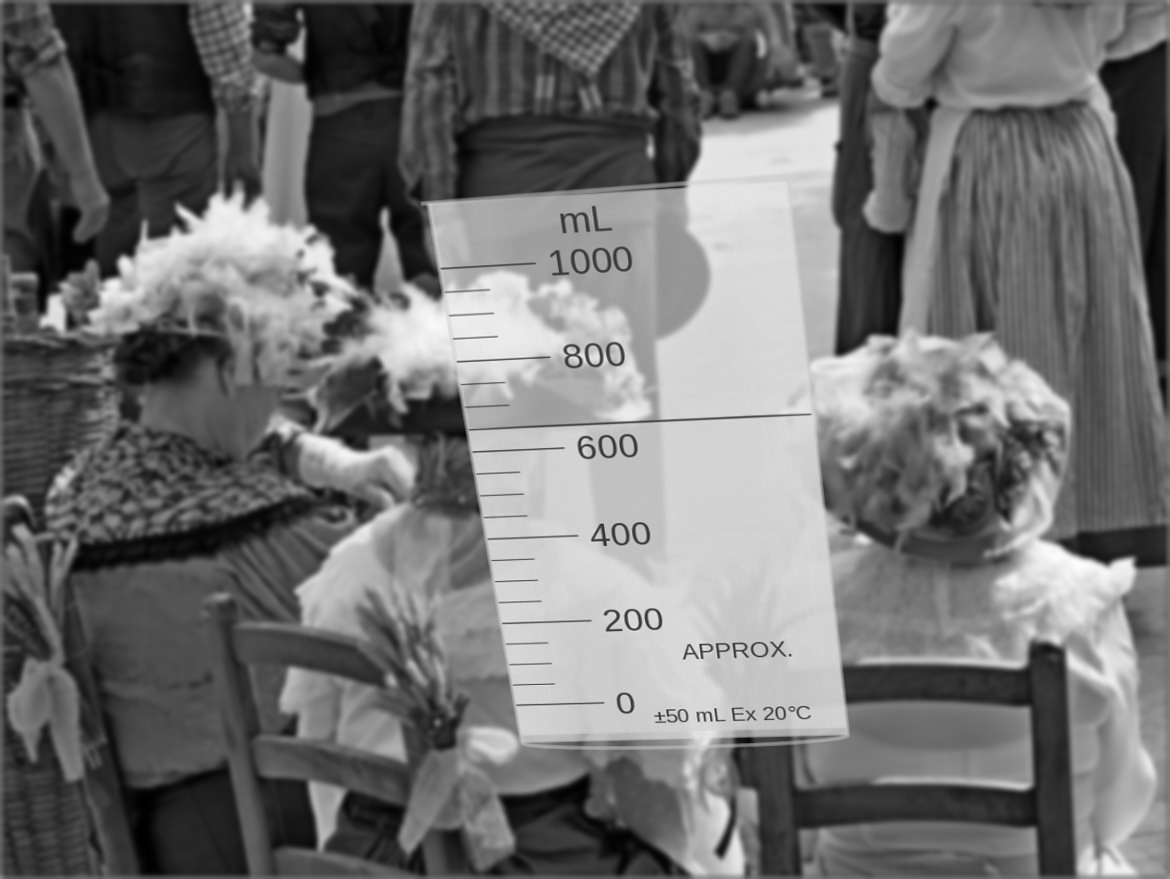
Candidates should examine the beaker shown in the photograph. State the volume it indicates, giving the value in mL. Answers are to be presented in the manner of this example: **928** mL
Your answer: **650** mL
